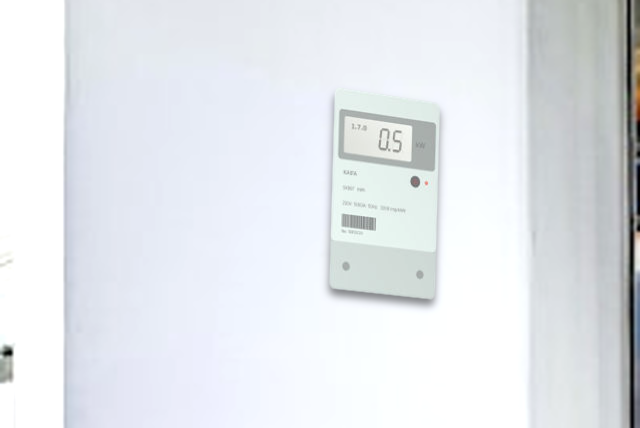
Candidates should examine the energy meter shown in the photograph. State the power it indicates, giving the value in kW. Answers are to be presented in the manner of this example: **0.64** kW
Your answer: **0.5** kW
